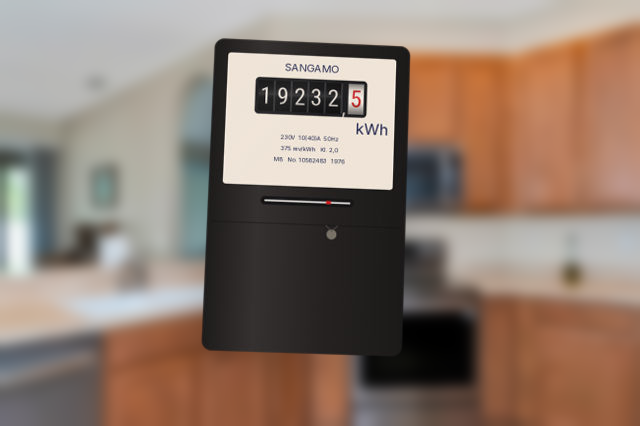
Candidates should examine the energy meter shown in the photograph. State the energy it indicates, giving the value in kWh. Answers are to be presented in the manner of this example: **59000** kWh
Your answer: **19232.5** kWh
